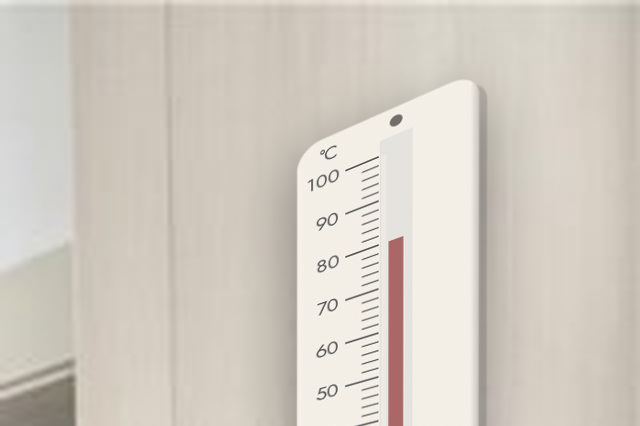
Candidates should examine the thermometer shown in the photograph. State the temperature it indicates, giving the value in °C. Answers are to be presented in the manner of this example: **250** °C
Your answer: **80** °C
